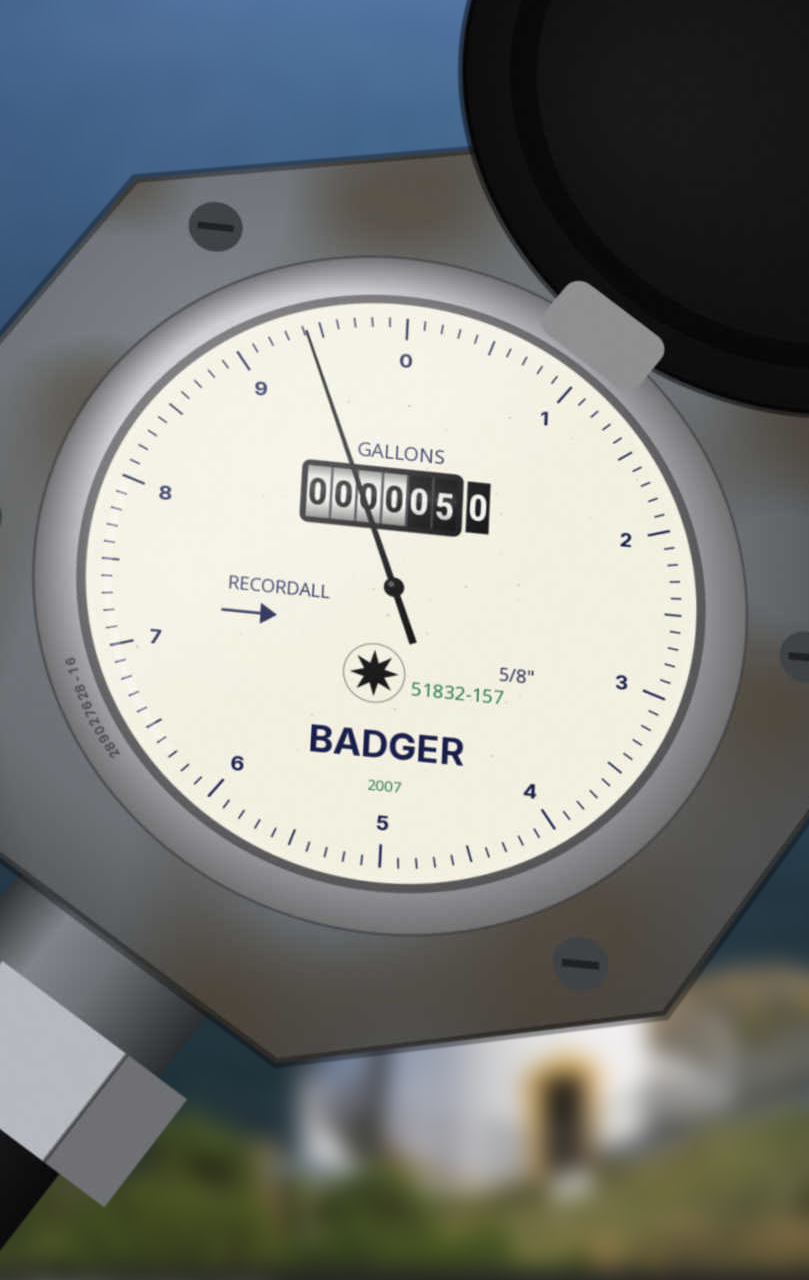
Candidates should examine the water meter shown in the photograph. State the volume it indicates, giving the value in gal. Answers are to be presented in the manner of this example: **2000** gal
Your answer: **49.4** gal
